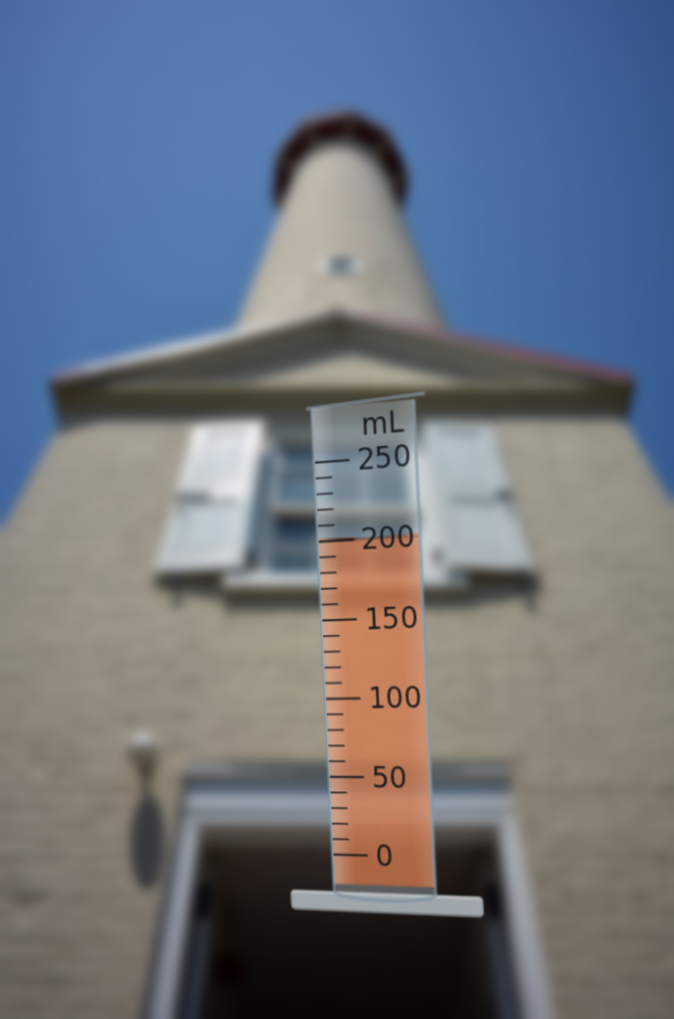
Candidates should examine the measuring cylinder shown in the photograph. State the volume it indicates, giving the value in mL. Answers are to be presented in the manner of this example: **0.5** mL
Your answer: **200** mL
